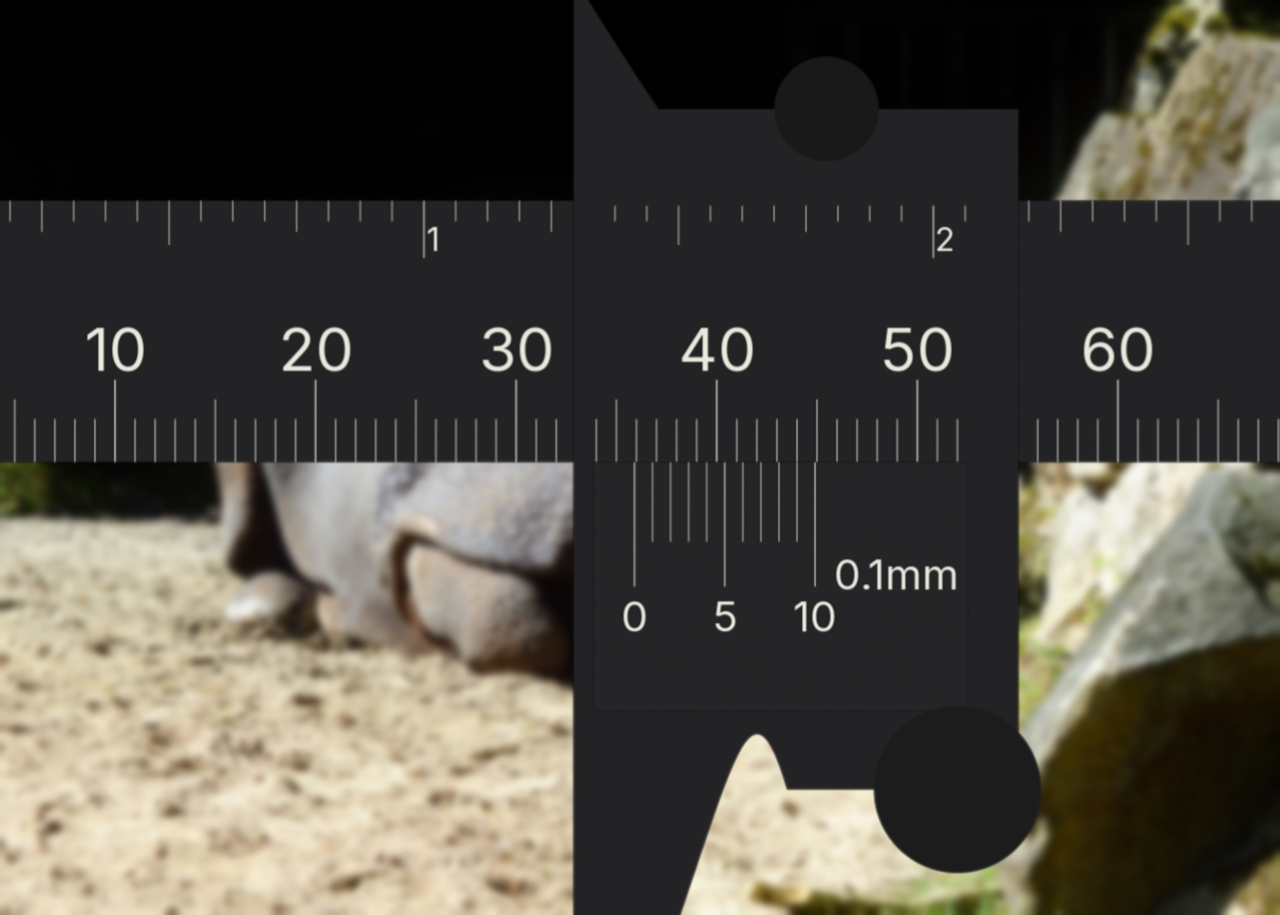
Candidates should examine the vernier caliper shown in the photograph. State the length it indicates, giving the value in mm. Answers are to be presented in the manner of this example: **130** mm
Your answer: **35.9** mm
